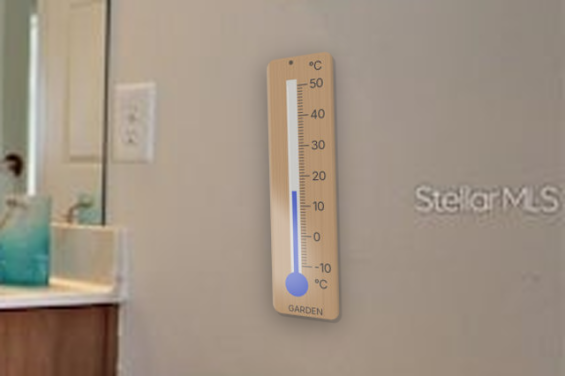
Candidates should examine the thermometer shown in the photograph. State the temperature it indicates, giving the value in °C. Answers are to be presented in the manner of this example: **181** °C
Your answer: **15** °C
